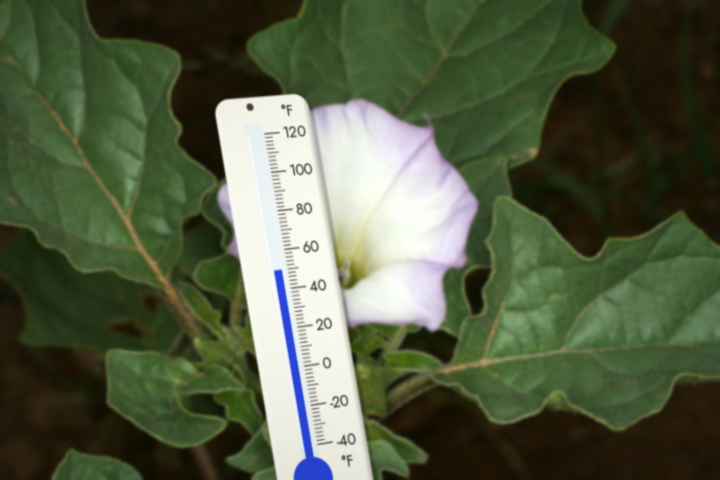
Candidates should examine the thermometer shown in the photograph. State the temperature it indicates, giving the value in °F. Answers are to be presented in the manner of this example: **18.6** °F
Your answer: **50** °F
